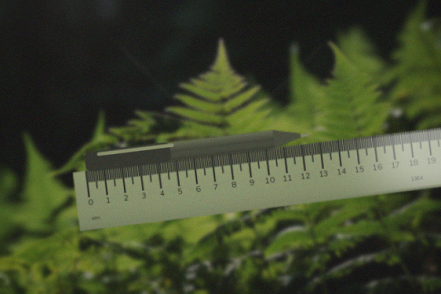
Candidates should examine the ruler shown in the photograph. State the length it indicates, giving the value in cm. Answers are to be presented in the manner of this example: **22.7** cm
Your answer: **12.5** cm
